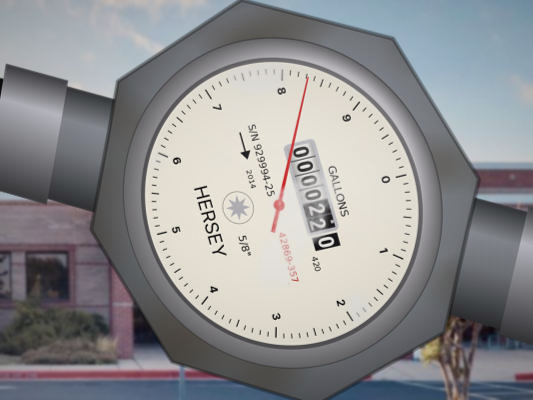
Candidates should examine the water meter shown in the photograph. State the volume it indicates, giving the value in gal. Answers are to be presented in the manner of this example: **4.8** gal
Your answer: **218.3** gal
